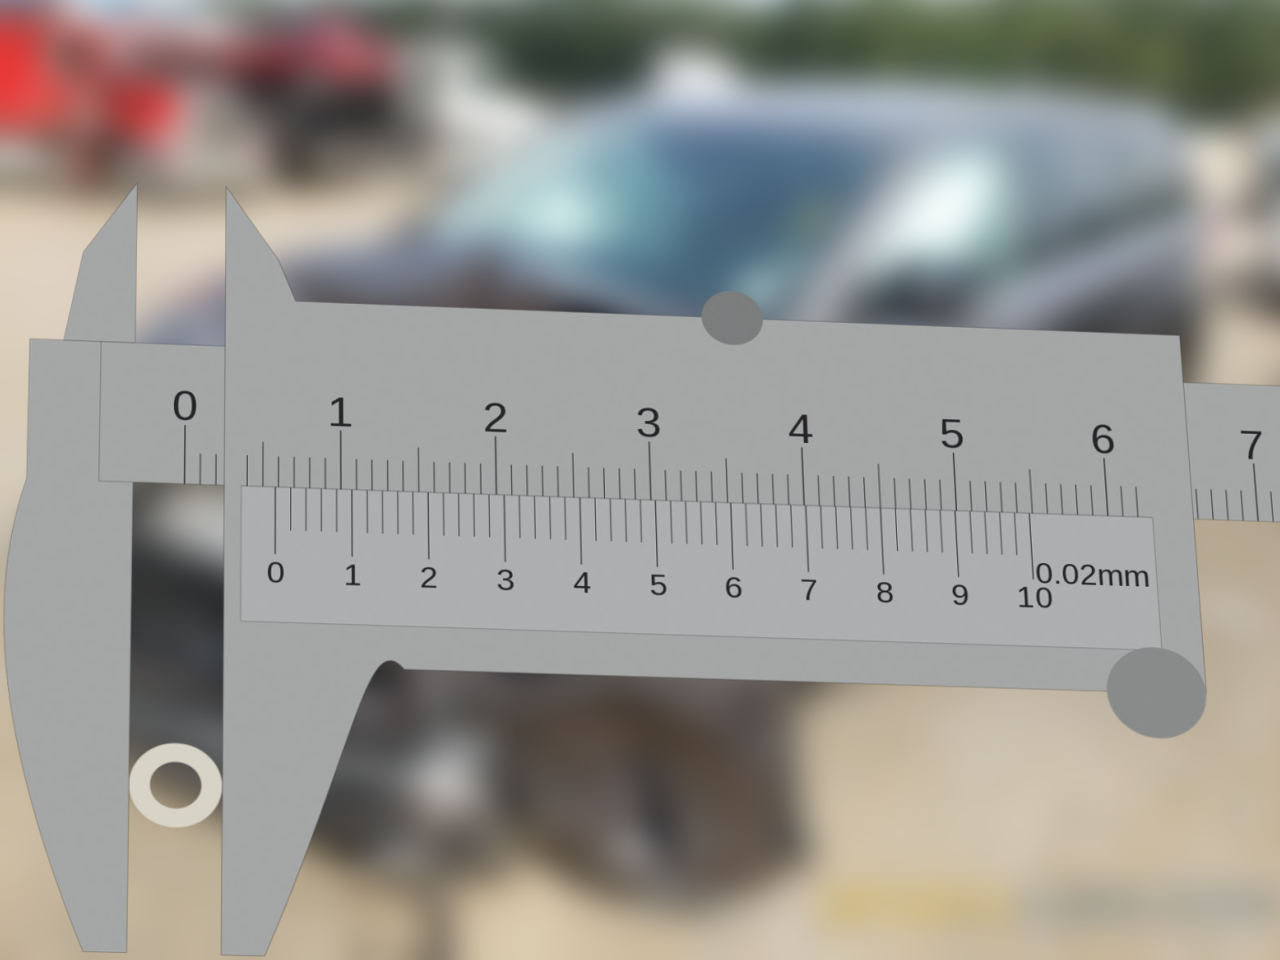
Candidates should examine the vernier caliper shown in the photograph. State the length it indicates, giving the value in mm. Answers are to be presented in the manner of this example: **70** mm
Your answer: **5.8** mm
